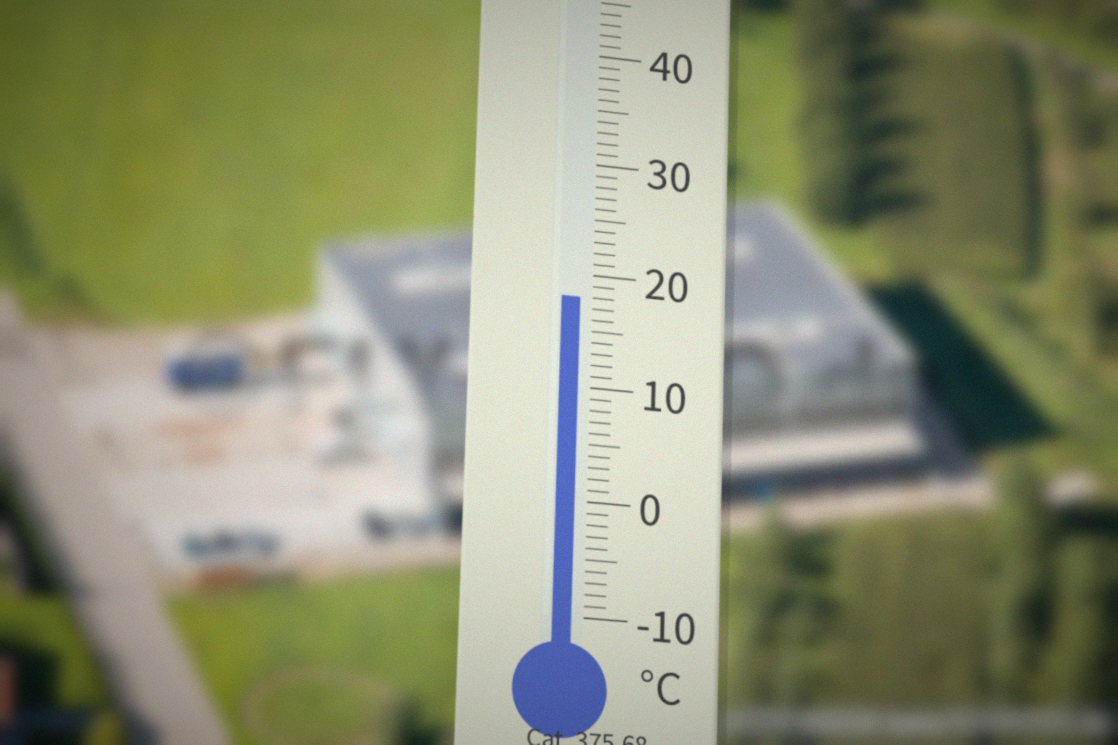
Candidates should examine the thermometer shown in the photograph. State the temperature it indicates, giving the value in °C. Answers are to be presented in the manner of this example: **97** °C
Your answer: **18** °C
